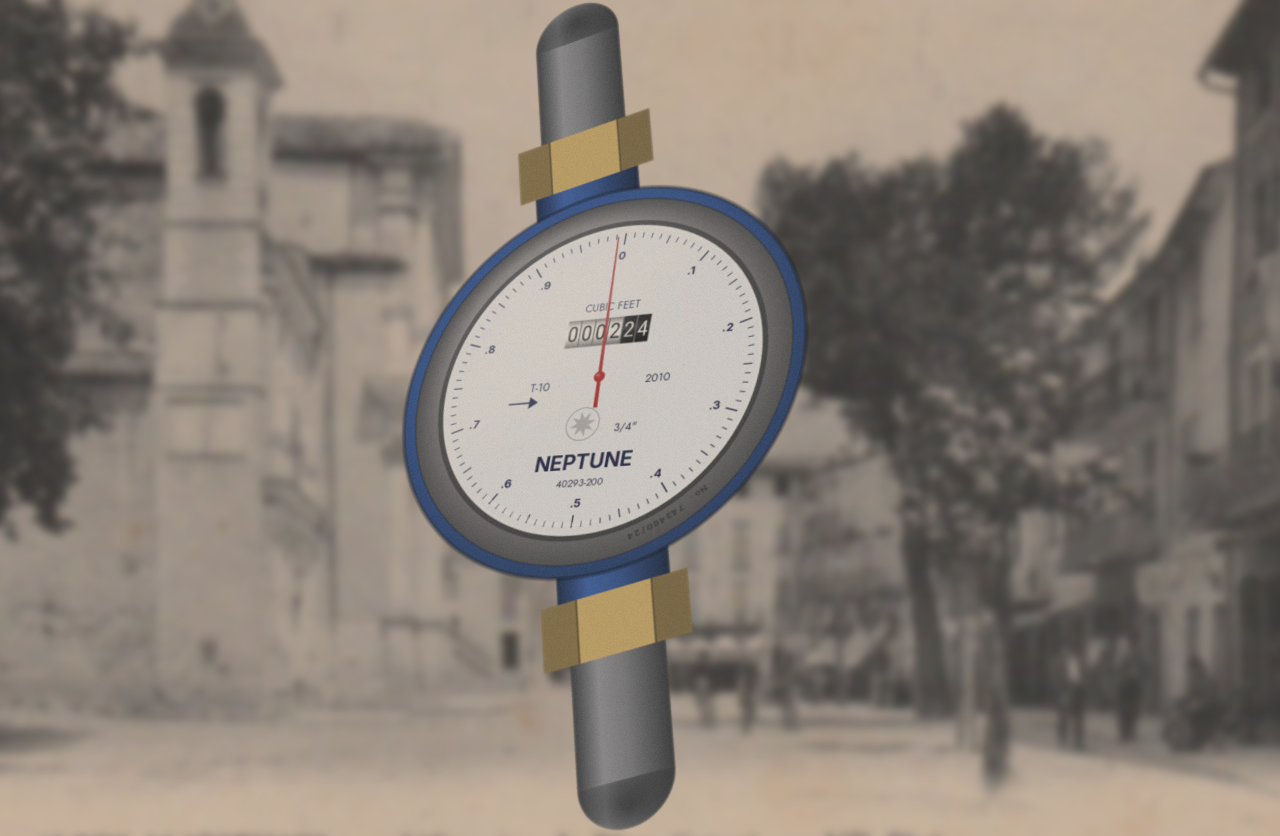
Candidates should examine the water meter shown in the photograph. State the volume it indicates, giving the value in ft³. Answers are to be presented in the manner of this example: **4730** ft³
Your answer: **223.99** ft³
